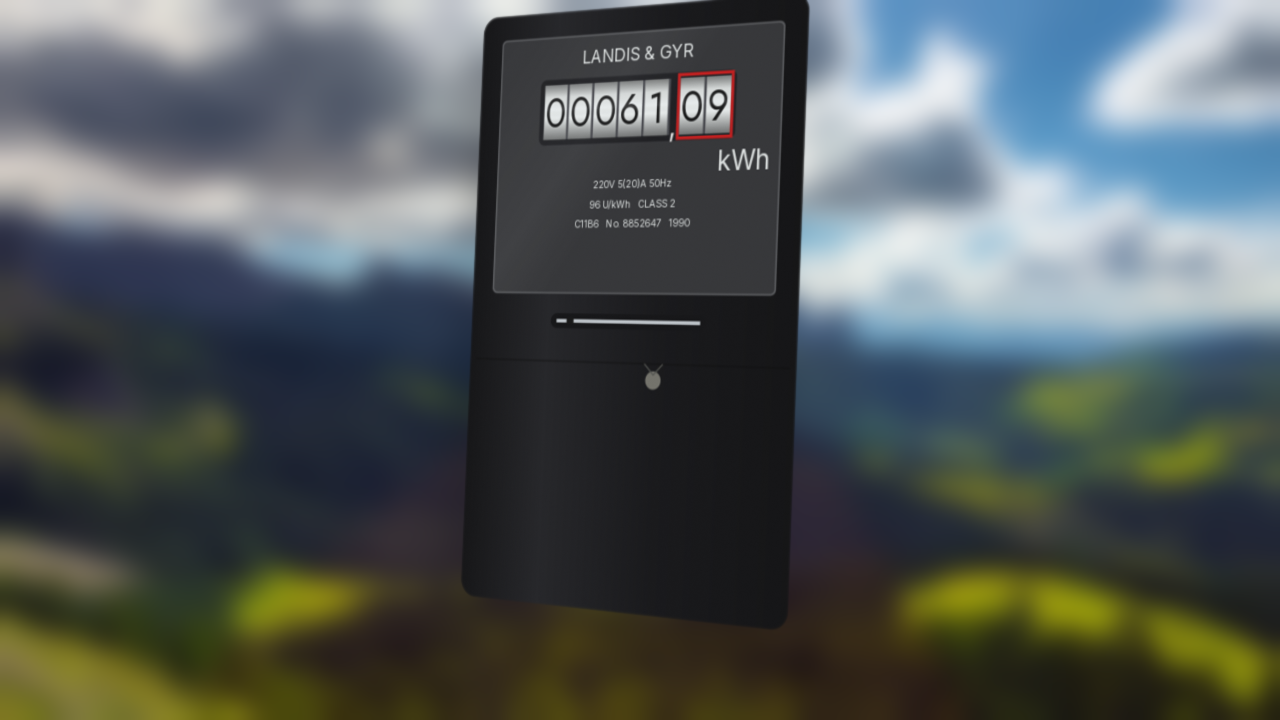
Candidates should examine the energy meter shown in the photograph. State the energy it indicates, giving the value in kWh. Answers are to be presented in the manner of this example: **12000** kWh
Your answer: **61.09** kWh
